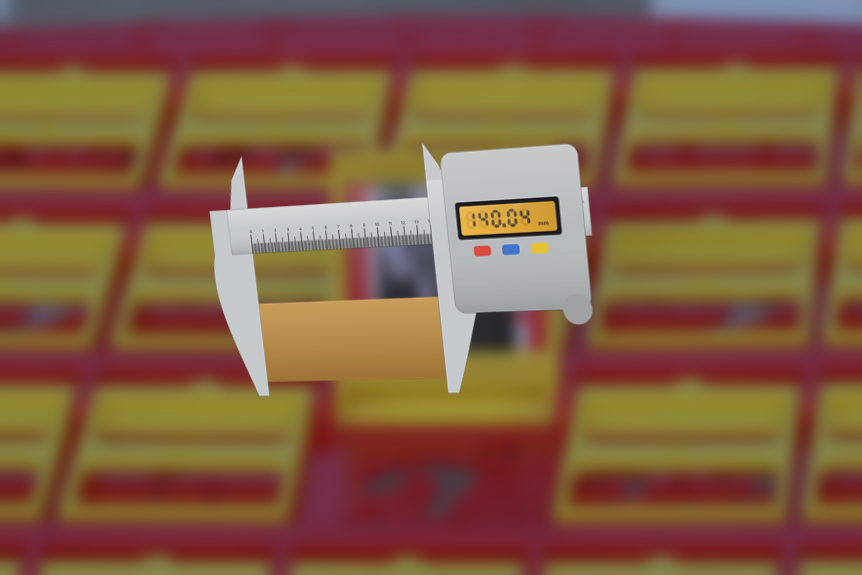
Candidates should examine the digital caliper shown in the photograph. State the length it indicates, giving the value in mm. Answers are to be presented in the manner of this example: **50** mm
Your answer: **140.04** mm
